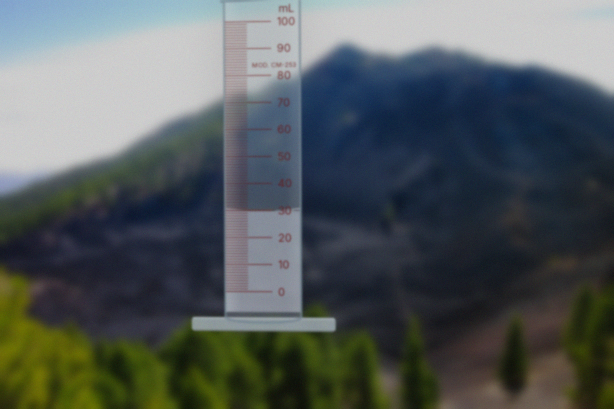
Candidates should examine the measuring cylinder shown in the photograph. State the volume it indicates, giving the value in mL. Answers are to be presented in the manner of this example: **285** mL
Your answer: **30** mL
